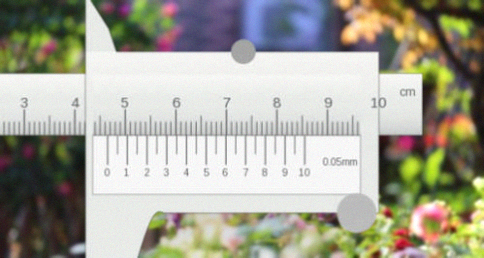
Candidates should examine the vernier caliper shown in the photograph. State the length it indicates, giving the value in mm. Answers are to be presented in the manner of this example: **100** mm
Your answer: **46.5** mm
